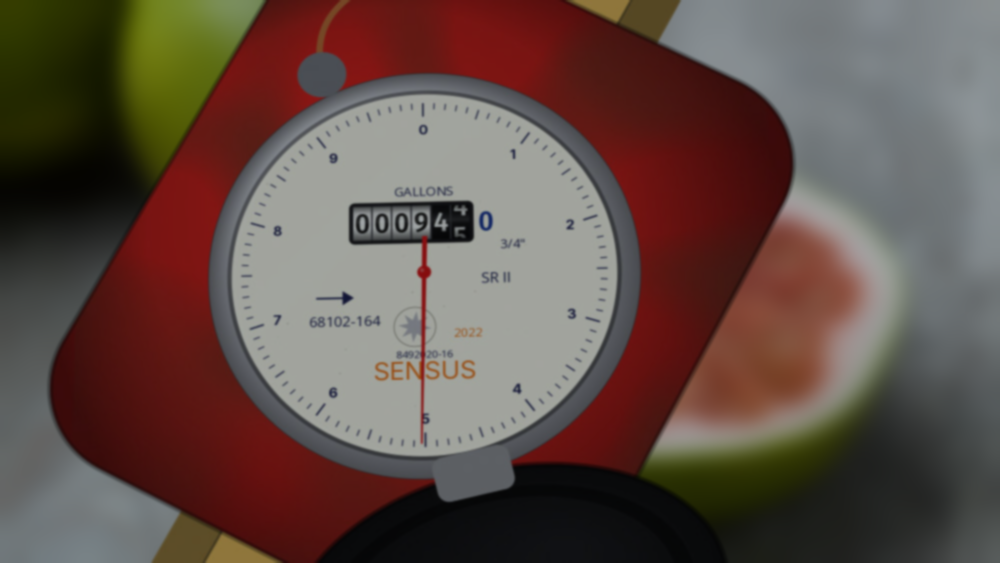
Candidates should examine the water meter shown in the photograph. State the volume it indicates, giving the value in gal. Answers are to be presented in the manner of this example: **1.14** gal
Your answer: **9445.0** gal
